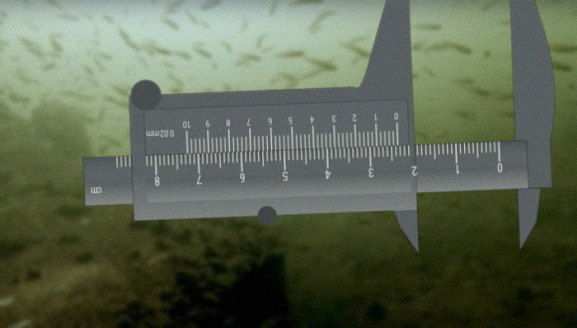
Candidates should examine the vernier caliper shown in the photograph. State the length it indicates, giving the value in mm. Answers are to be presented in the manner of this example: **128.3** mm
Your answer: **23.5** mm
